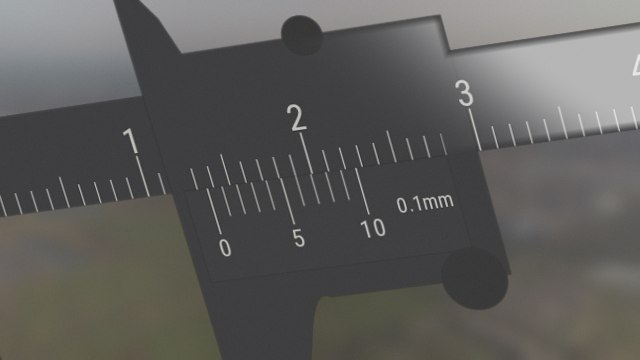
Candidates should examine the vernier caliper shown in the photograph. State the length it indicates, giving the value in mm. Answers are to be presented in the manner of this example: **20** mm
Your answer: **13.6** mm
